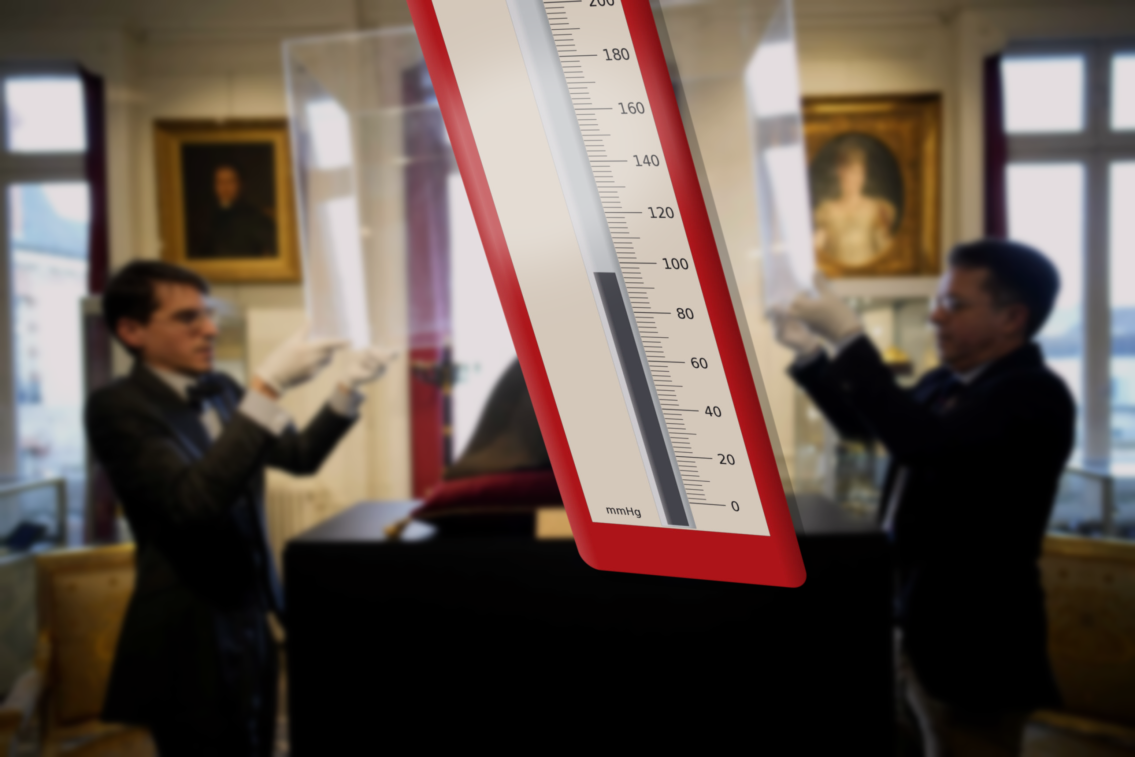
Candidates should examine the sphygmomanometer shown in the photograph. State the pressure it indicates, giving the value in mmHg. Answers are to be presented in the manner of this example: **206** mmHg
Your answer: **96** mmHg
